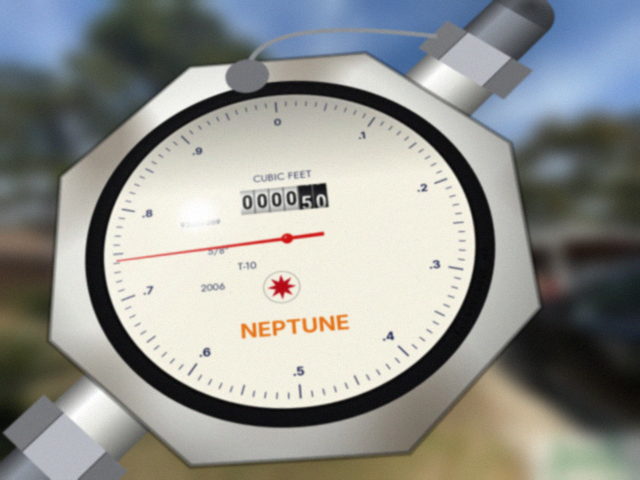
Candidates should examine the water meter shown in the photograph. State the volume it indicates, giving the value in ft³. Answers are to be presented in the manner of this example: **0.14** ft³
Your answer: **49.74** ft³
